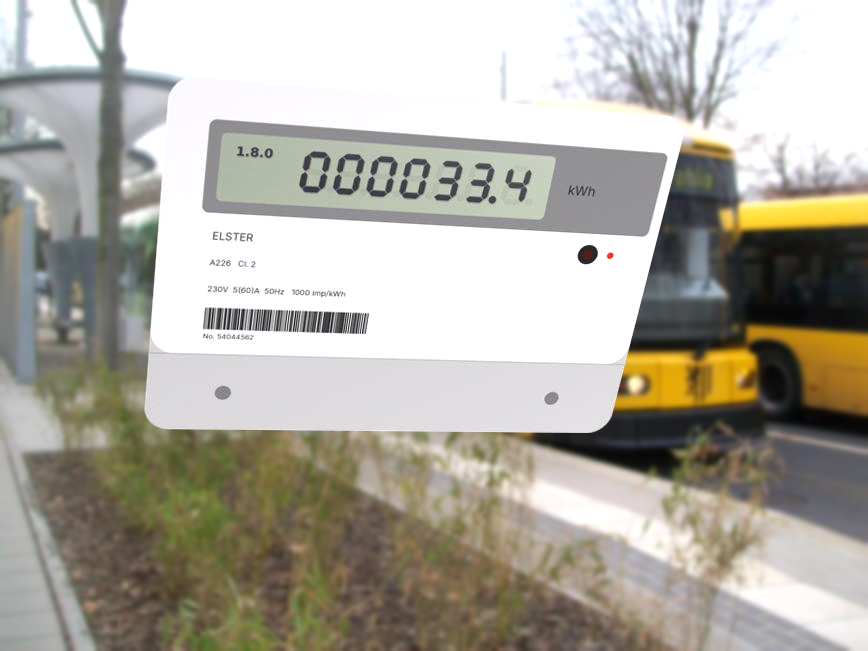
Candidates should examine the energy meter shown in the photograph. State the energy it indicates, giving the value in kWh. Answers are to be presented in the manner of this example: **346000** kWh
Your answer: **33.4** kWh
